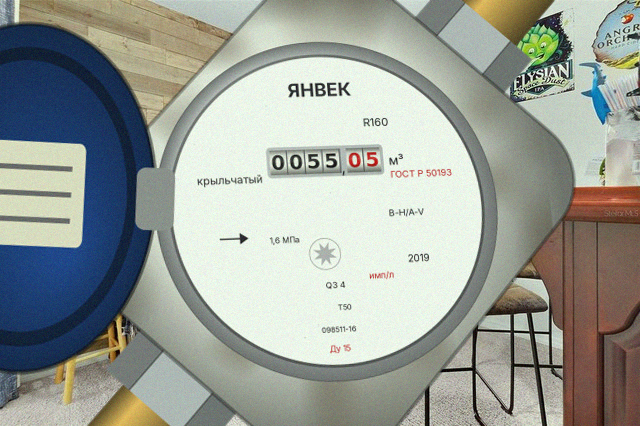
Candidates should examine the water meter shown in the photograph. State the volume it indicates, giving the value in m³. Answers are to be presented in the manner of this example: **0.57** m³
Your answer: **55.05** m³
